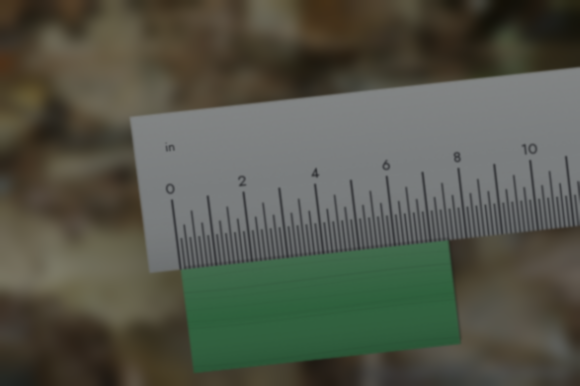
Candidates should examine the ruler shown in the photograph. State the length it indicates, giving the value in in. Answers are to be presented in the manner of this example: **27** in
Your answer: **7.5** in
